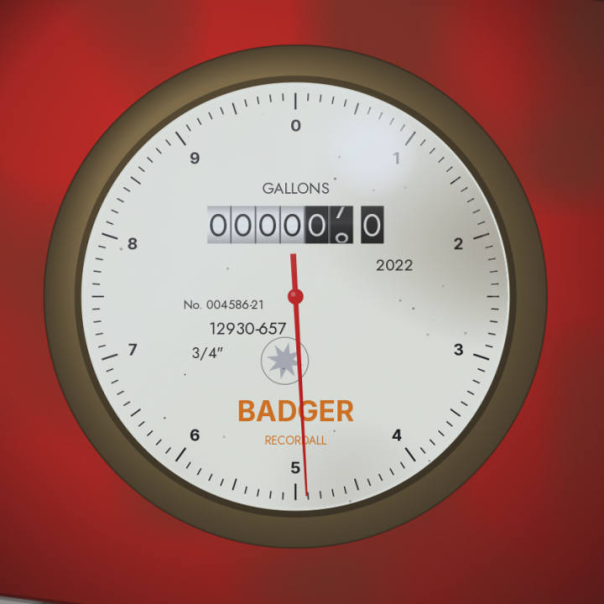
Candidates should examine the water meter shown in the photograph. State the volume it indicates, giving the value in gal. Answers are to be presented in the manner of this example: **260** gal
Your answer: **74.9** gal
